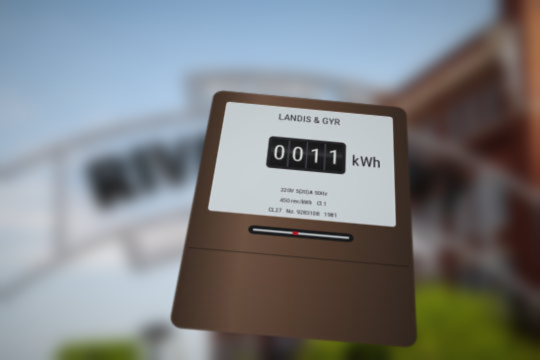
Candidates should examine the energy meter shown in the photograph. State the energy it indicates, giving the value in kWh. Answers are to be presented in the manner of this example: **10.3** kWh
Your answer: **11** kWh
